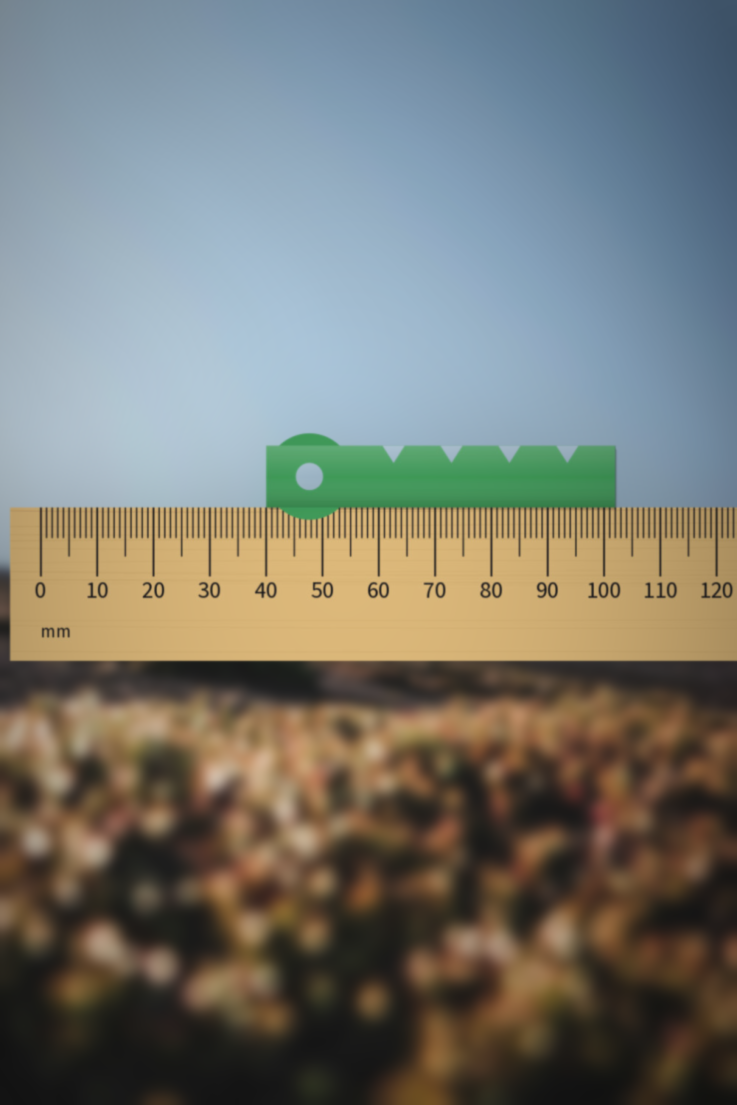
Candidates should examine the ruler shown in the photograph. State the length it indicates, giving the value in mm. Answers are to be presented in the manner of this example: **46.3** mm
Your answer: **62** mm
